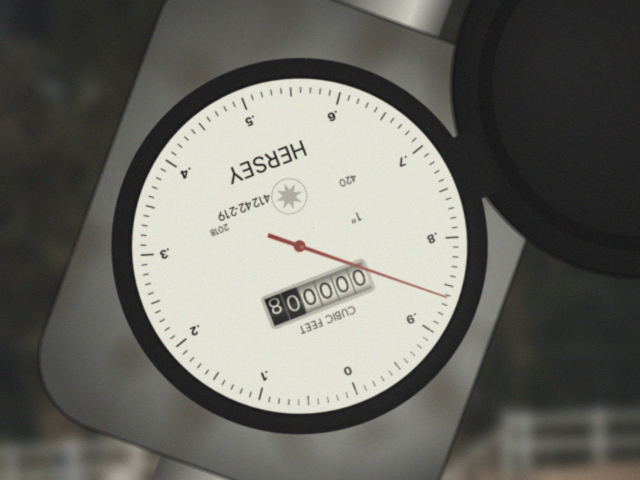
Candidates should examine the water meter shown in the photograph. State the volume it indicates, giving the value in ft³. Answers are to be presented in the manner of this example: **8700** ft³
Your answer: **7.86** ft³
